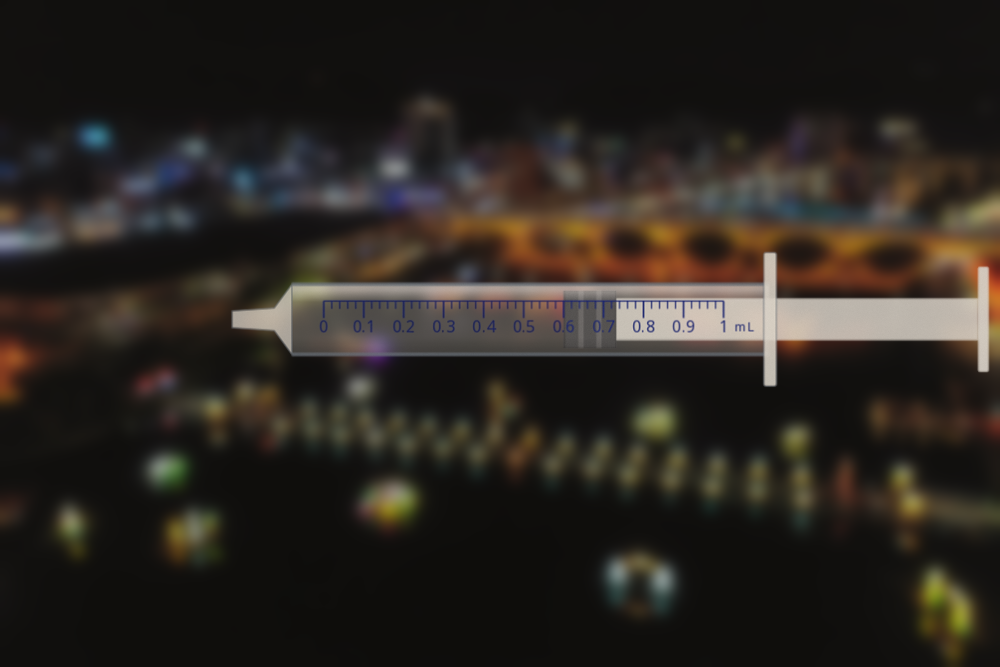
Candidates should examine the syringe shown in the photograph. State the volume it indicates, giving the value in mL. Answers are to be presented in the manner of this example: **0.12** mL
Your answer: **0.6** mL
